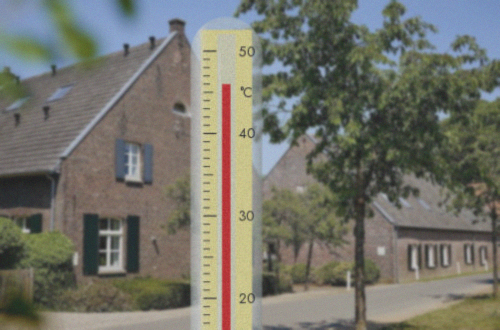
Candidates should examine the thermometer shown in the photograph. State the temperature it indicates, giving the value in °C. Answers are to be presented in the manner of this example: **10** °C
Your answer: **46** °C
